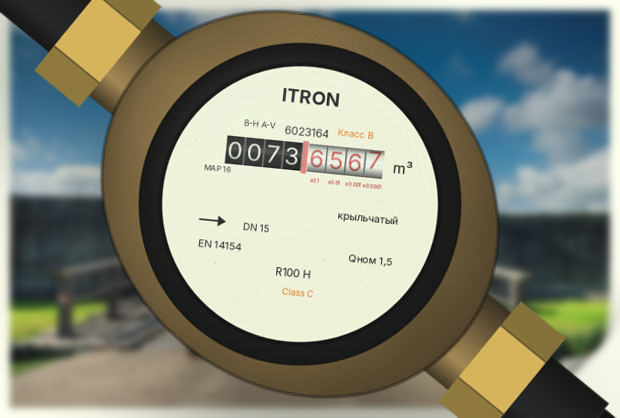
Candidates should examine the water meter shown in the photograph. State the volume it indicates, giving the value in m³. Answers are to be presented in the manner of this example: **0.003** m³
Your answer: **73.6567** m³
